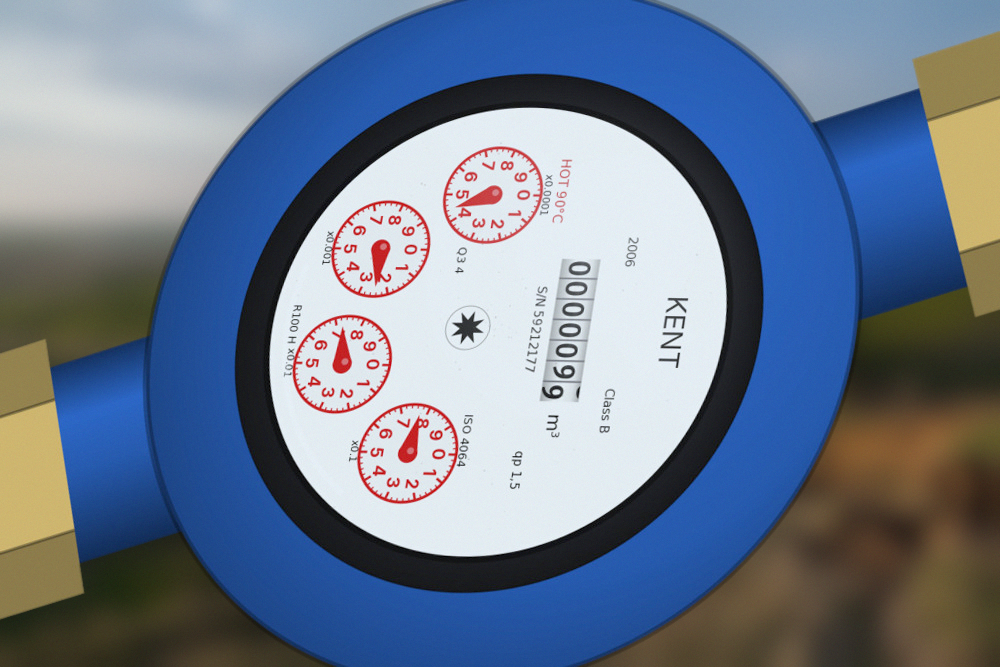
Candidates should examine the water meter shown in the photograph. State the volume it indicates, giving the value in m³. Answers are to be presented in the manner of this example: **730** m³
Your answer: **98.7724** m³
